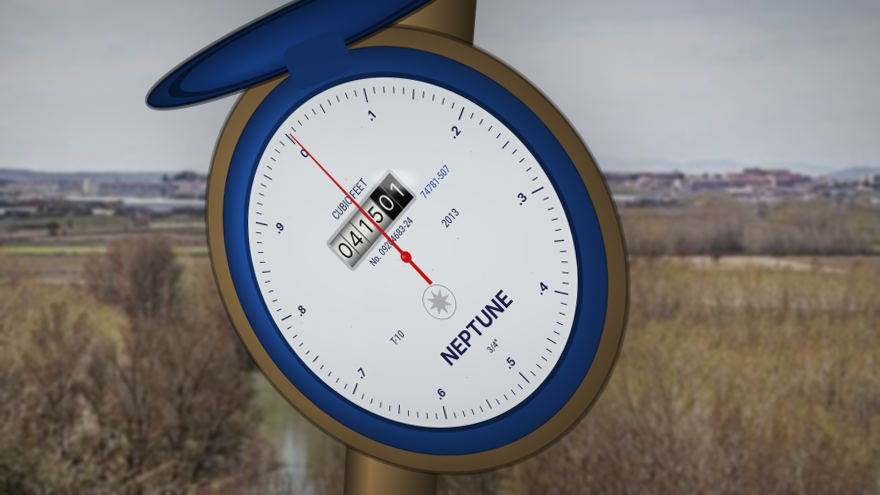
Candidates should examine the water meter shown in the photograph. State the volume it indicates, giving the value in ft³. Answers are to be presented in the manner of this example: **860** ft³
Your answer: **41501.00** ft³
